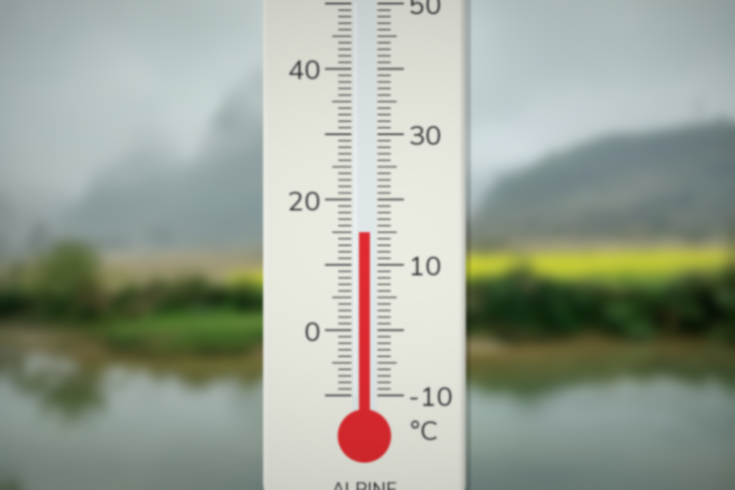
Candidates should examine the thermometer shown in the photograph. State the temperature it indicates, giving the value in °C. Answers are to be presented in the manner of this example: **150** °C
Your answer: **15** °C
